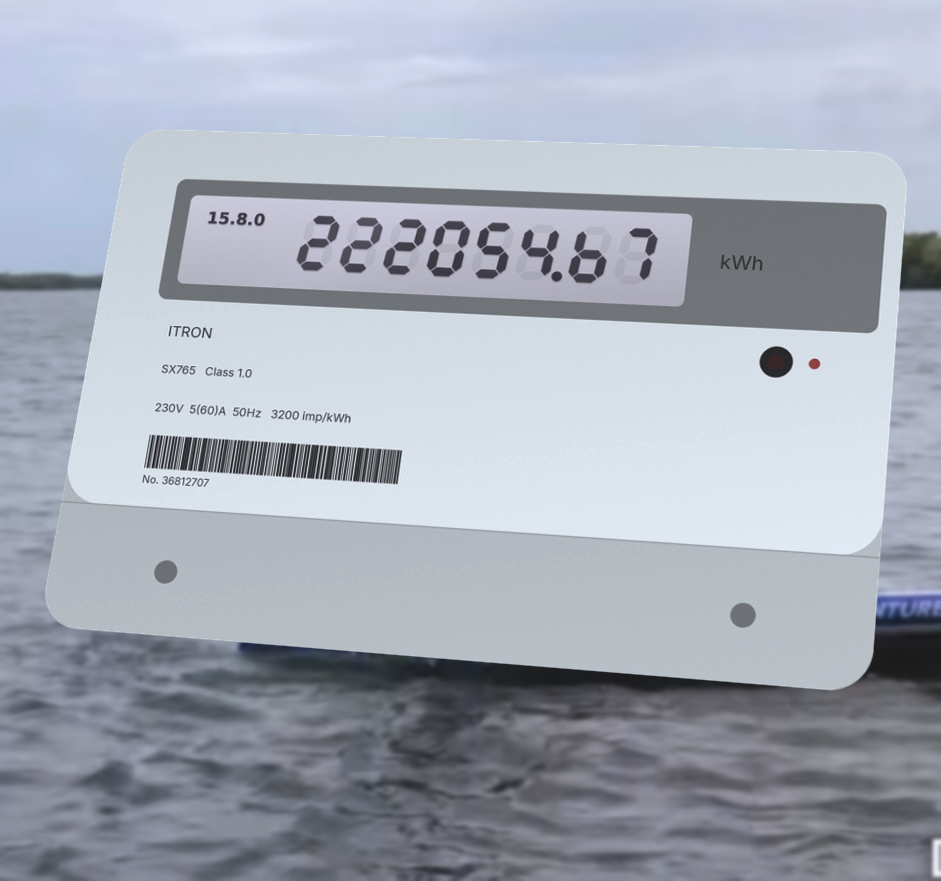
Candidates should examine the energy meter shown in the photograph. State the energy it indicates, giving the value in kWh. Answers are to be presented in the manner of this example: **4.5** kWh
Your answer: **222054.67** kWh
